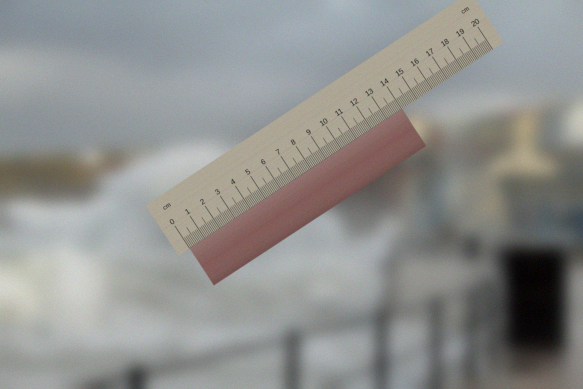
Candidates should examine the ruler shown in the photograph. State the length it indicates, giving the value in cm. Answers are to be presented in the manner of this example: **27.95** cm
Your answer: **14** cm
